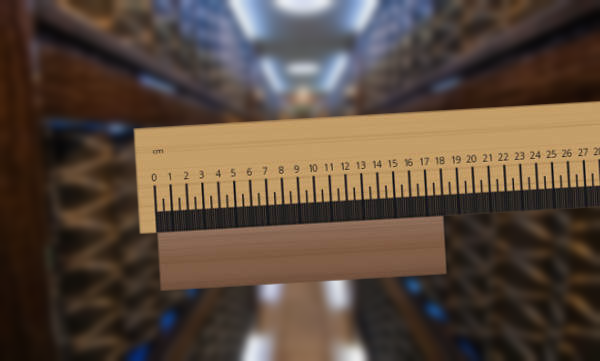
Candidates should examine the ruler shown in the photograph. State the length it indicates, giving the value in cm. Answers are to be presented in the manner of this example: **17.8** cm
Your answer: **18** cm
